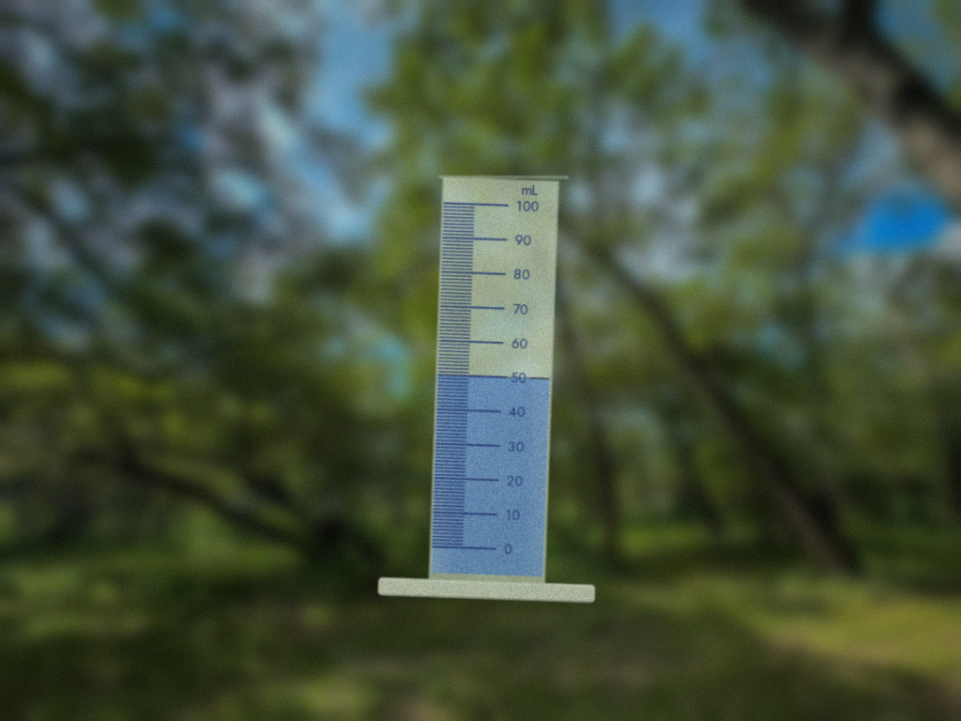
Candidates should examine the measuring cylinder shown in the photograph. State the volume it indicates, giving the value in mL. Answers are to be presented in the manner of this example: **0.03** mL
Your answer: **50** mL
